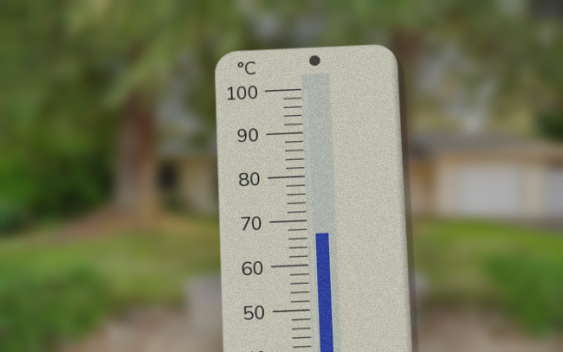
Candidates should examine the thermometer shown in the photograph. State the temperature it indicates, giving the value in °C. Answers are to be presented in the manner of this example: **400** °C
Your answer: **67** °C
